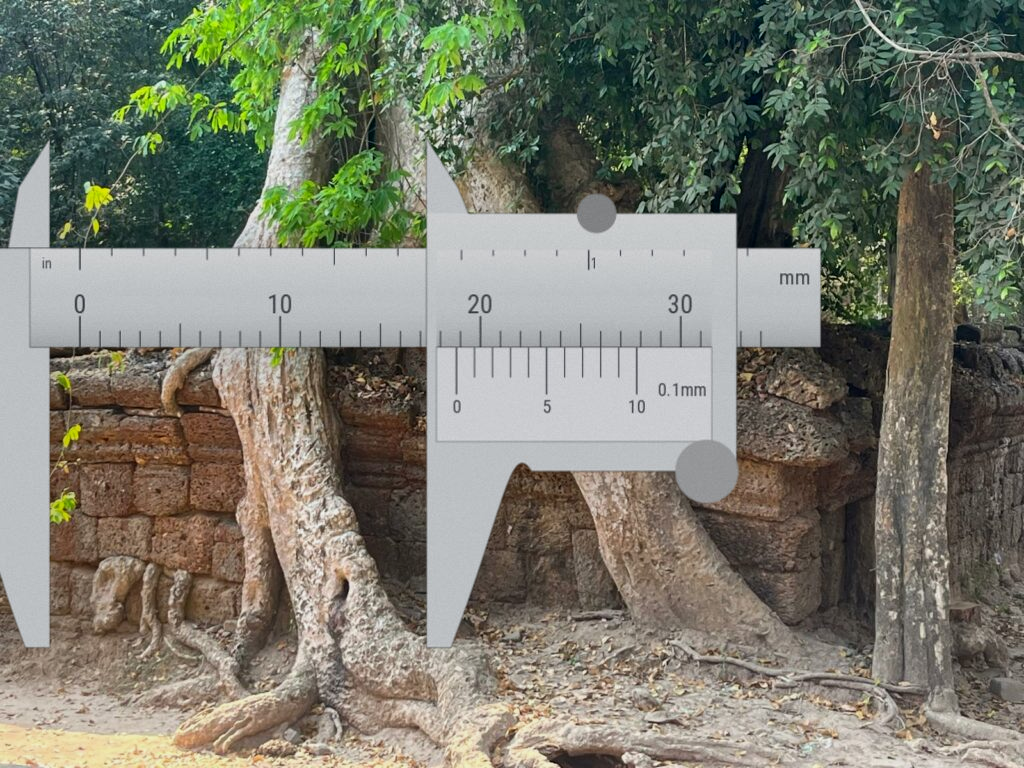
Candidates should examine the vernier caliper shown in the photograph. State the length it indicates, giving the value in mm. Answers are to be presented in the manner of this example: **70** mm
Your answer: **18.8** mm
